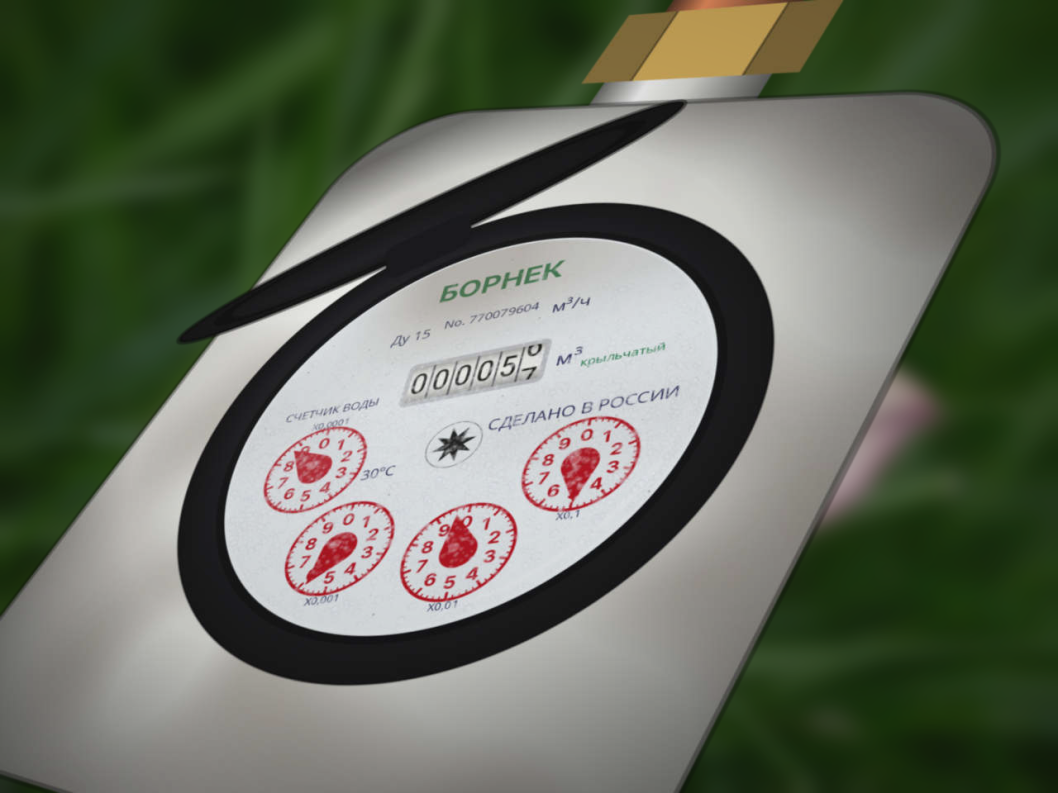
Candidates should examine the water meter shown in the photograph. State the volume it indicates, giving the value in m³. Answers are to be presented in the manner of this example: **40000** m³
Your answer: **56.4958** m³
